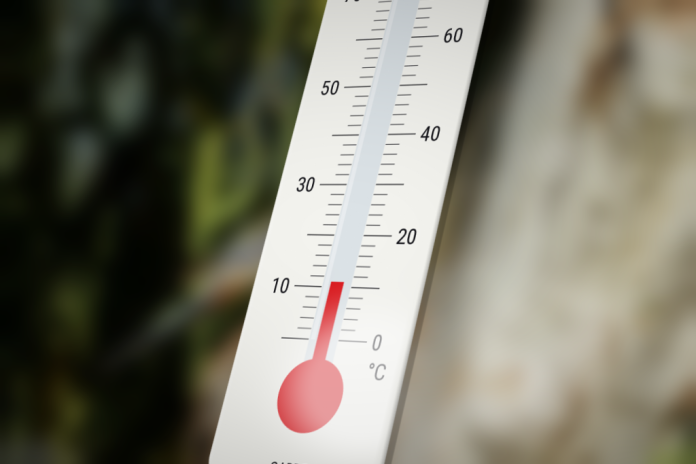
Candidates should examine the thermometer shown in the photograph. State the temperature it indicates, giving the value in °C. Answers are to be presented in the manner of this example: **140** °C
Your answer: **11** °C
